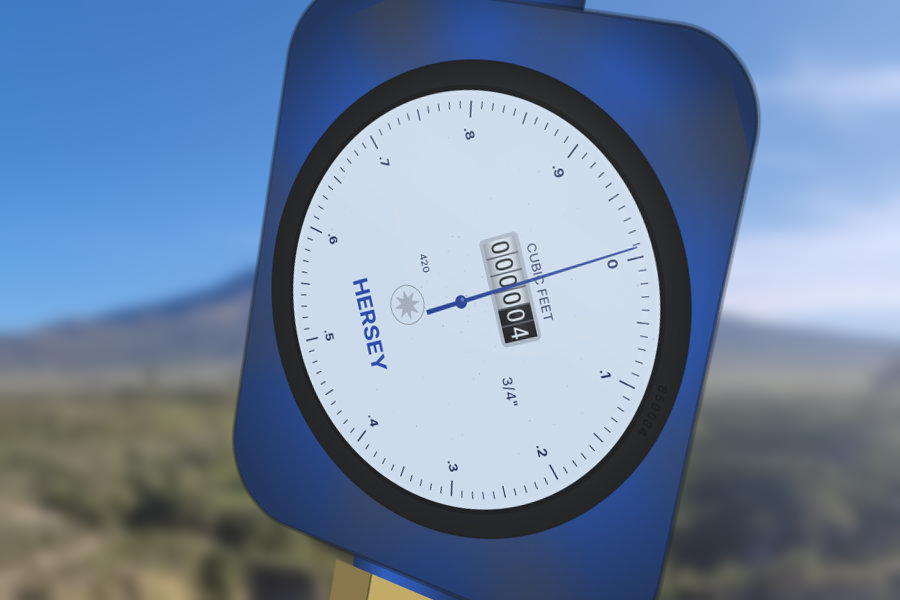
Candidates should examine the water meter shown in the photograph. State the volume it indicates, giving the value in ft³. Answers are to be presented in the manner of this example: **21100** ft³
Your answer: **3.99** ft³
